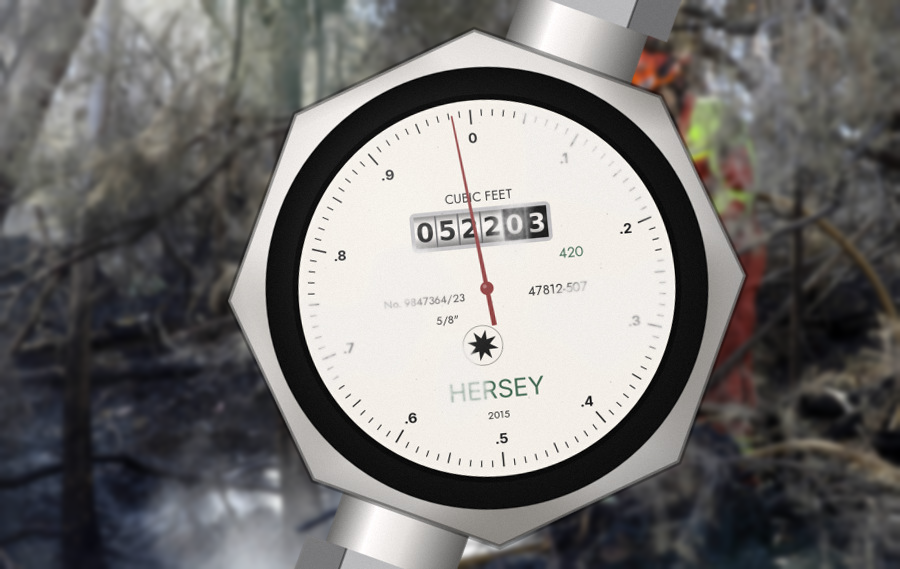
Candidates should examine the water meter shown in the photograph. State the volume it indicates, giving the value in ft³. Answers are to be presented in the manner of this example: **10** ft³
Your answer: **52202.98** ft³
